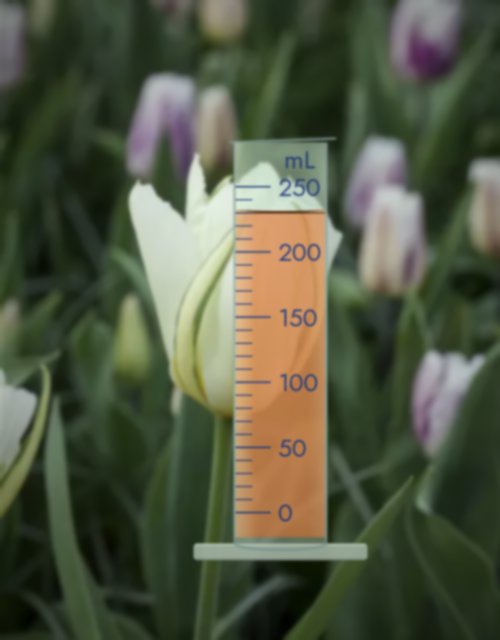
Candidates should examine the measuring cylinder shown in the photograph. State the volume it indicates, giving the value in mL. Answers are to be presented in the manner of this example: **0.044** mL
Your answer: **230** mL
